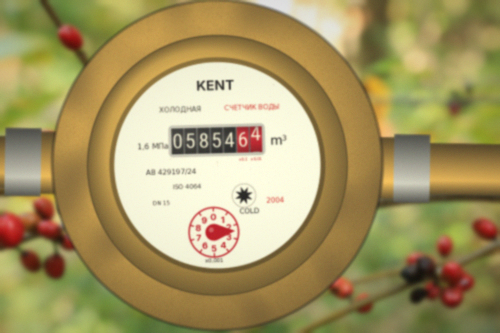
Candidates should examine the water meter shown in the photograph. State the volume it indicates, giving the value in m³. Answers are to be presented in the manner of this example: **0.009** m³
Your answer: **5854.642** m³
